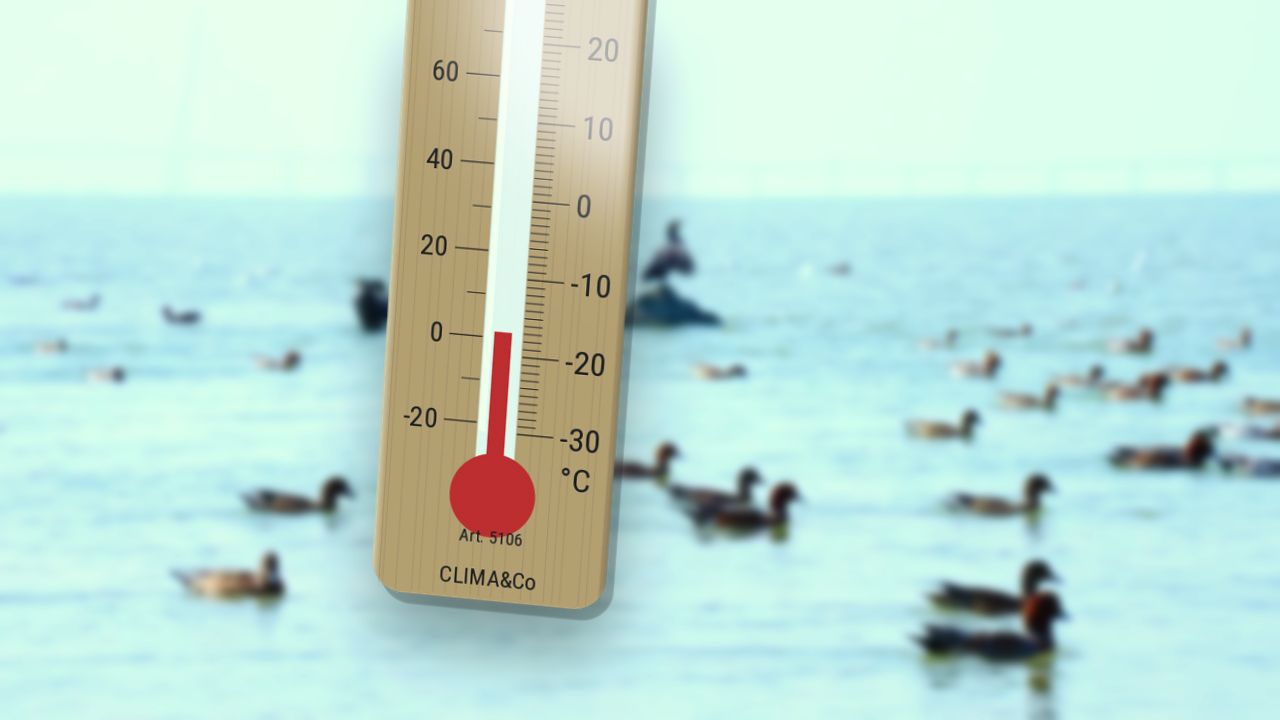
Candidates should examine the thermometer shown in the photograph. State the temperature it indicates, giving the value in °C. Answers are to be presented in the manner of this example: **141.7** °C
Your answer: **-17** °C
